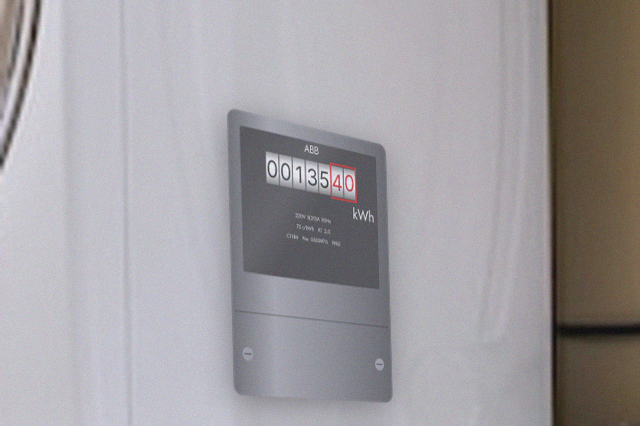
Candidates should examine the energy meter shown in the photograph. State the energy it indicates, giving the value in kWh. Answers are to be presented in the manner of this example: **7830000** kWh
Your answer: **135.40** kWh
